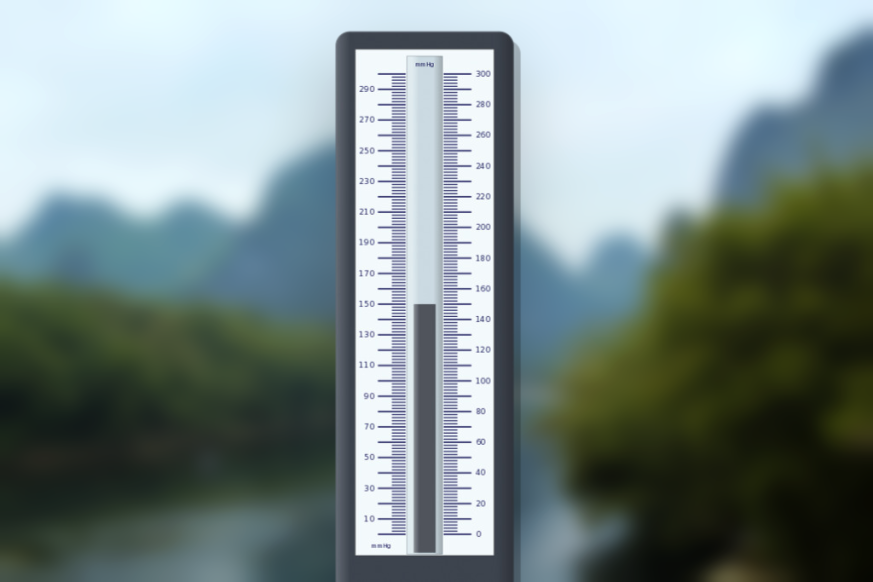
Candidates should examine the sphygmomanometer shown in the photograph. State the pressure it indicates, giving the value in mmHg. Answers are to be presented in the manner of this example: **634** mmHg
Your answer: **150** mmHg
